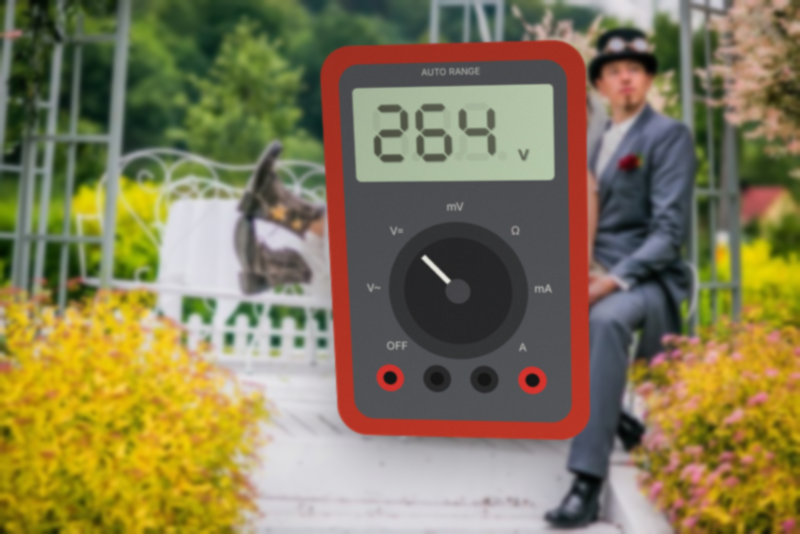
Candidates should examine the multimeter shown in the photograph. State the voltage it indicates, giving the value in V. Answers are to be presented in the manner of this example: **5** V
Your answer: **264** V
